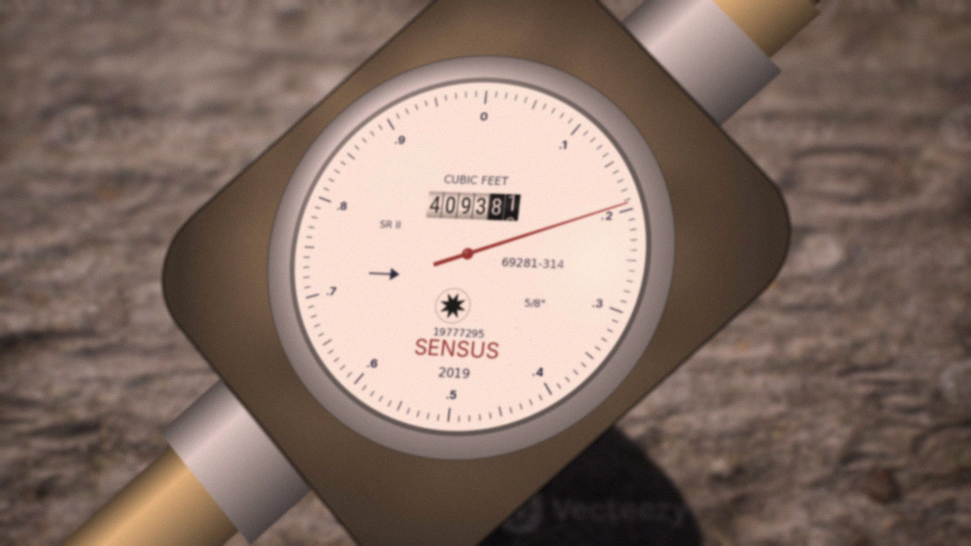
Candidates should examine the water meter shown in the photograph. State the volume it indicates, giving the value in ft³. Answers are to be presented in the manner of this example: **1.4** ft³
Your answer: **409381.19** ft³
